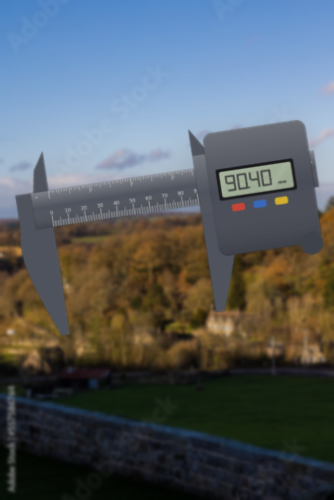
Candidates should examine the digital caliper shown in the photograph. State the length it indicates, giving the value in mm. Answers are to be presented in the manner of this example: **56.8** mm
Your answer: **90.40** mm
